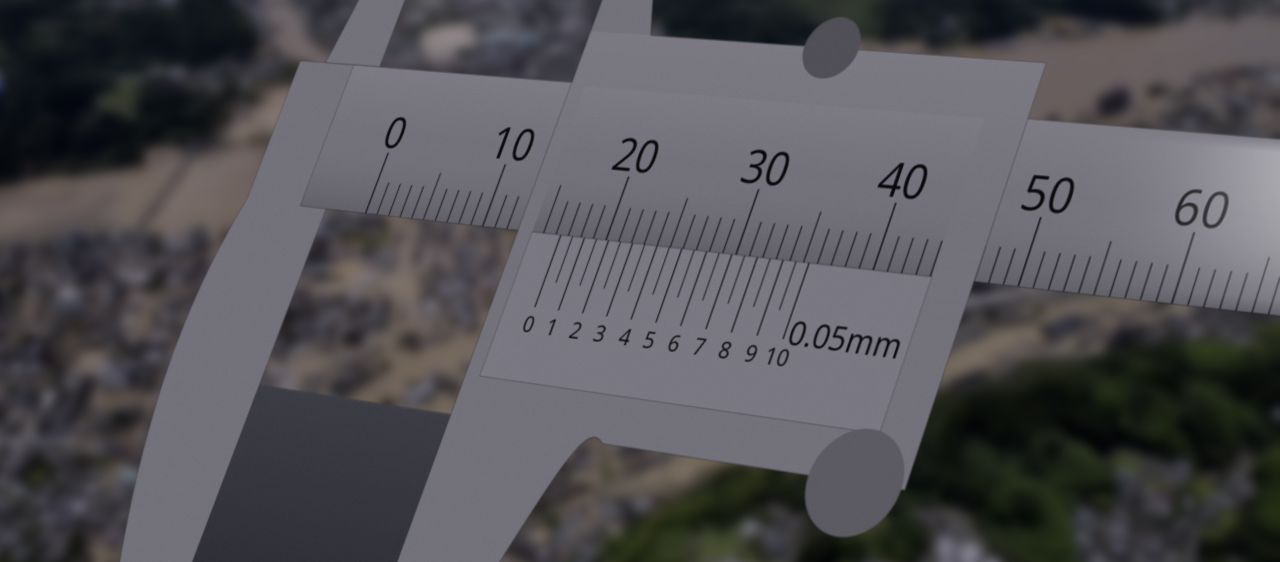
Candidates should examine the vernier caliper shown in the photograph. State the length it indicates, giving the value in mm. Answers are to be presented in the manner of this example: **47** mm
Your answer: **16.4** mm
